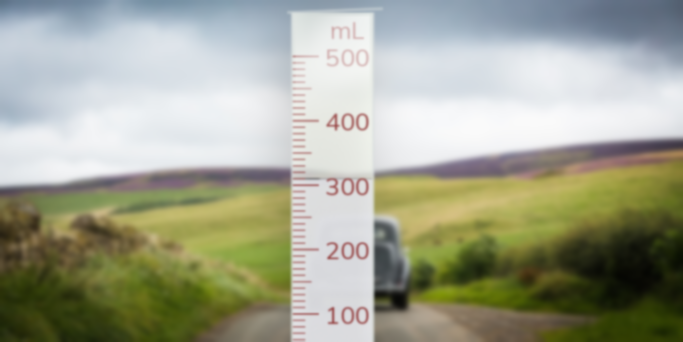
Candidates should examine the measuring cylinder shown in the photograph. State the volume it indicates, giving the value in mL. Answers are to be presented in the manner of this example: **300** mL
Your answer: **310** mL
